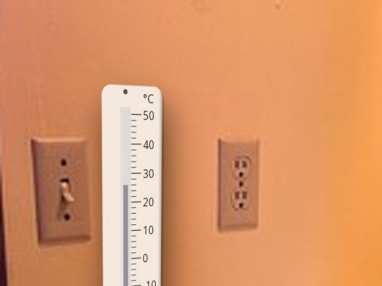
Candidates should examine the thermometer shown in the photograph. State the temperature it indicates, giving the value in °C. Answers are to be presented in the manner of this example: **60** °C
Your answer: **26** °C
